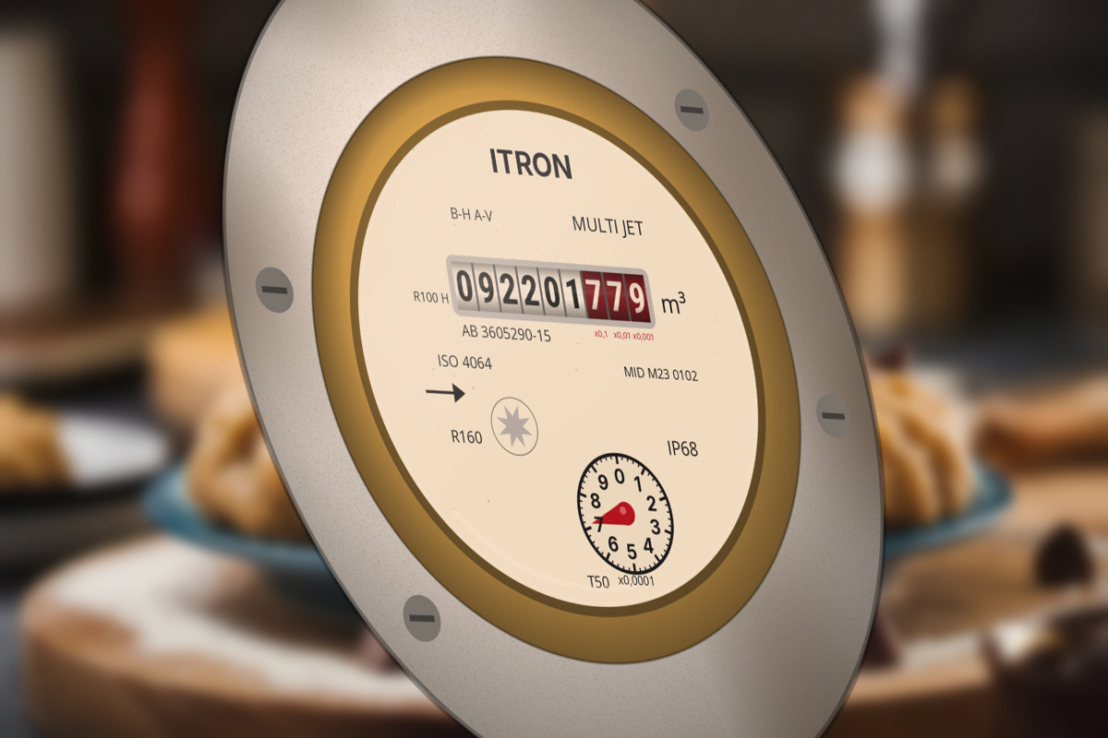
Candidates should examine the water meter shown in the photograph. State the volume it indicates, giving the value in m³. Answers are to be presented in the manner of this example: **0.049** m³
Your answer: **92201.7797** m³
